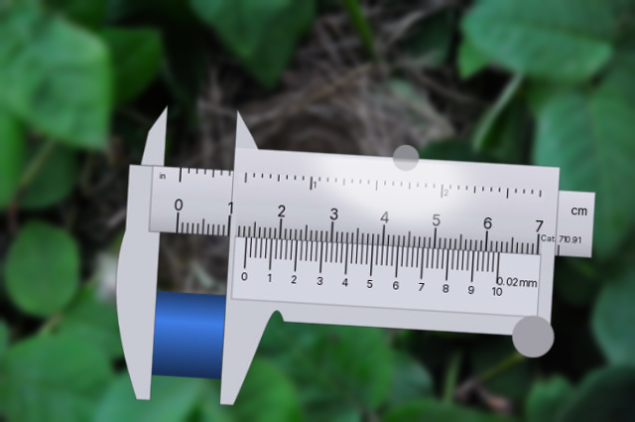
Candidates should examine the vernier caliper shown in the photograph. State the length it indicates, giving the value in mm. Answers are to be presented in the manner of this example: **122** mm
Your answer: **13.5** mm
